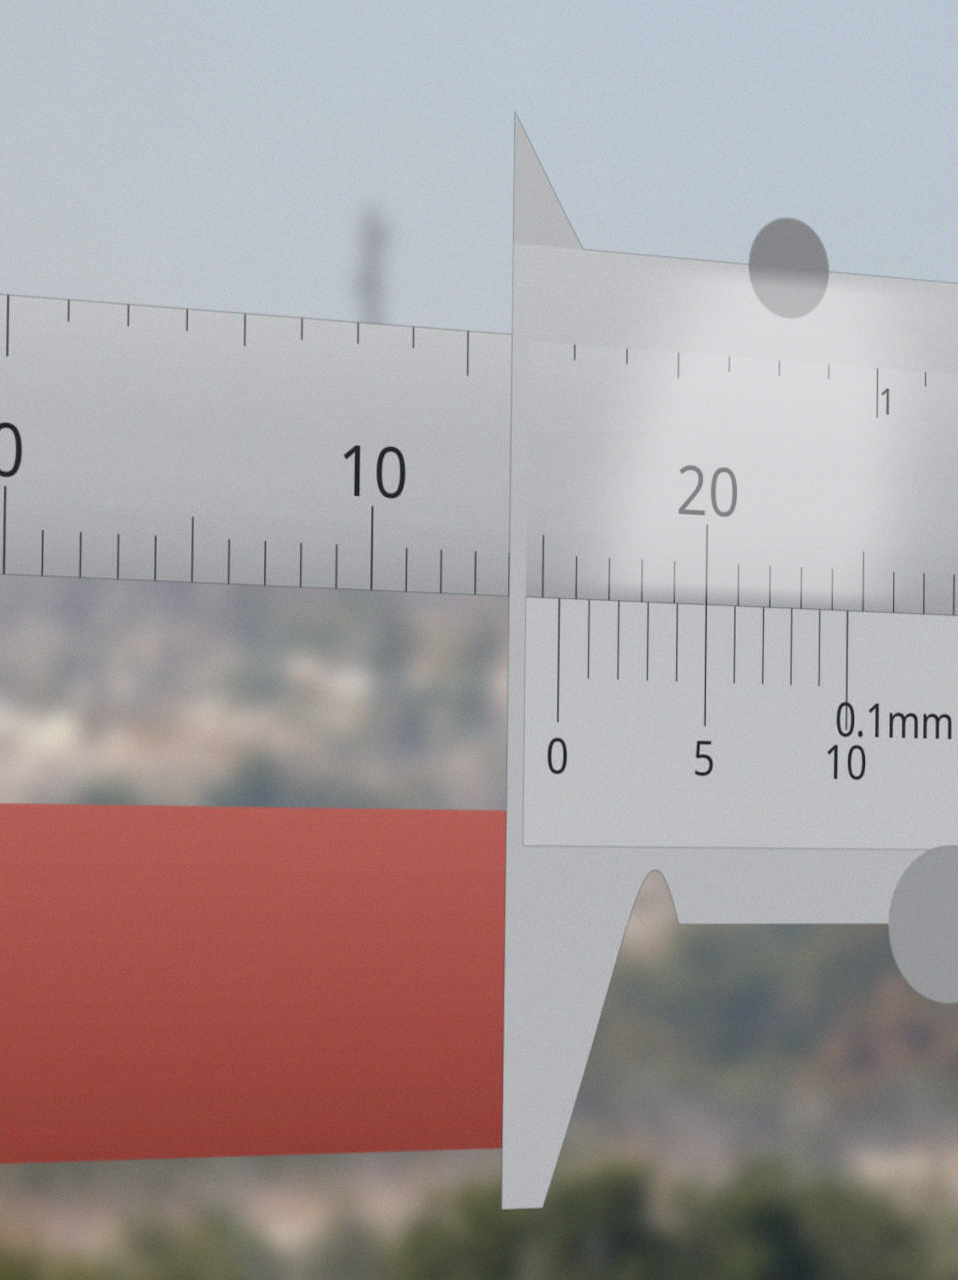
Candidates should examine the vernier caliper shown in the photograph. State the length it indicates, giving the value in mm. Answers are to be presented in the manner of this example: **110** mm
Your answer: **15.5** mm
